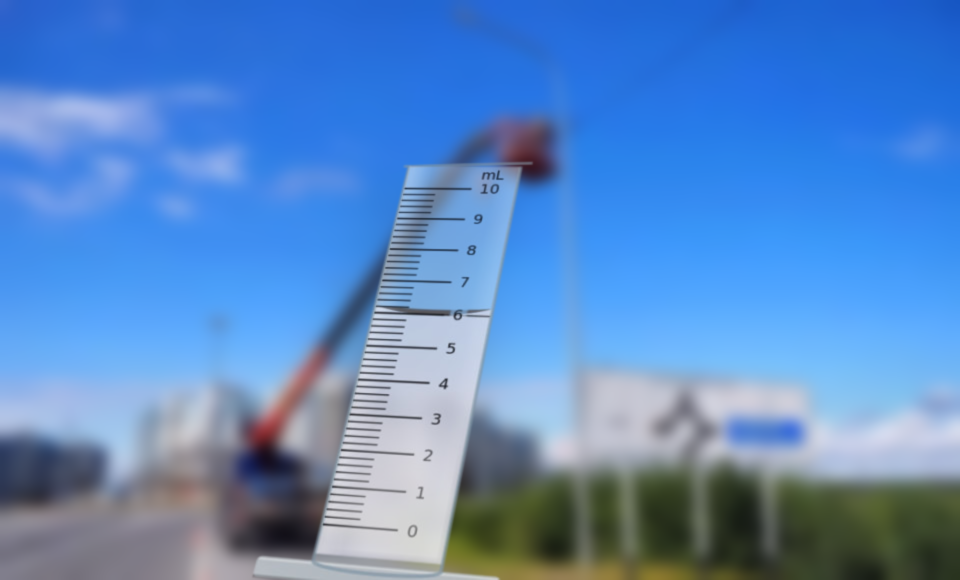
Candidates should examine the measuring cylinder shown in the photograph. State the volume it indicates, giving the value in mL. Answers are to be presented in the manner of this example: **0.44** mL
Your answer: **6** mL
